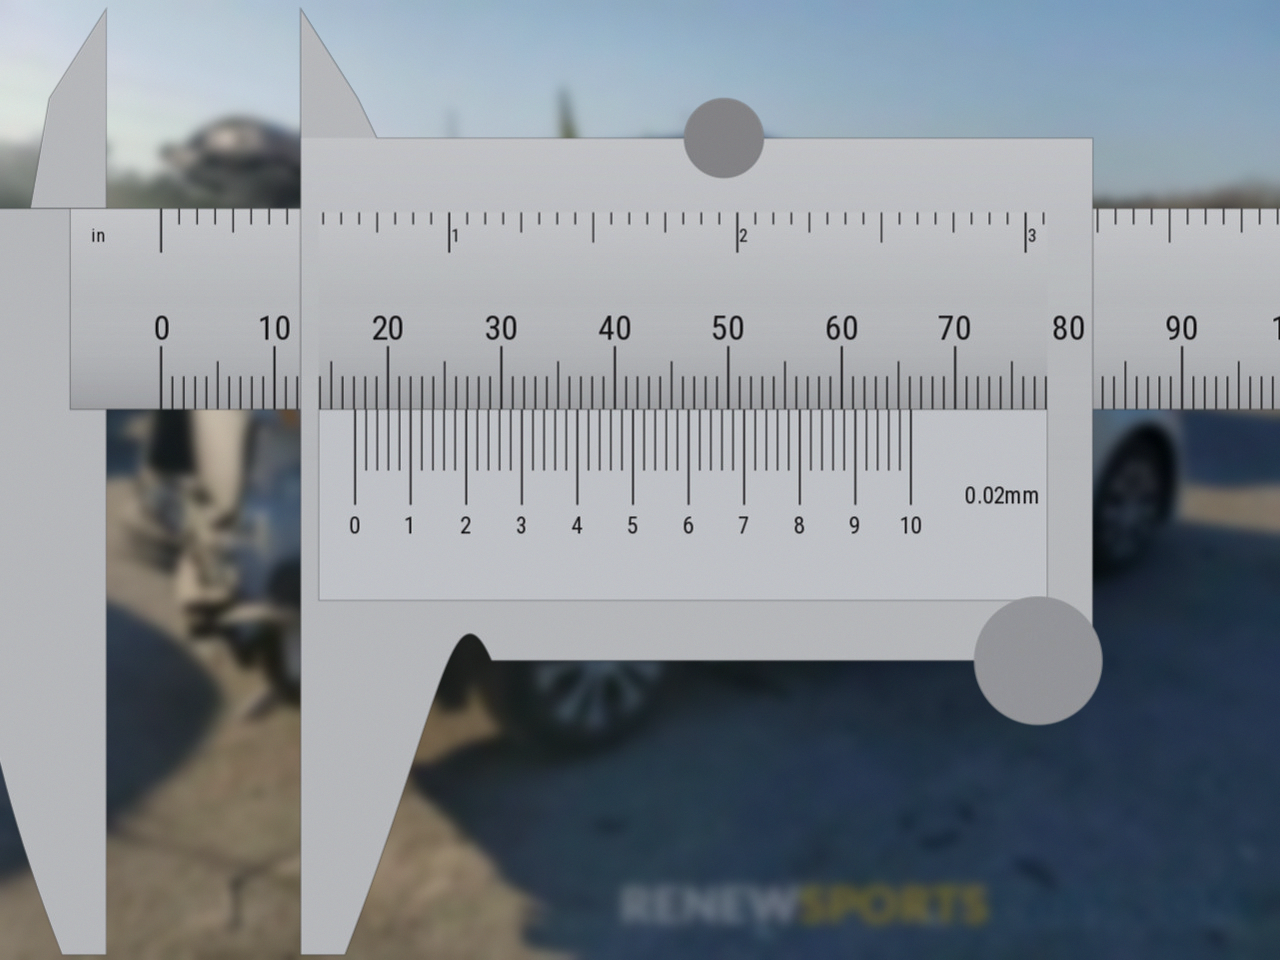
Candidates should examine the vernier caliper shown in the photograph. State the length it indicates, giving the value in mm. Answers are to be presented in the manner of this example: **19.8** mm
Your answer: **17.1** mm
